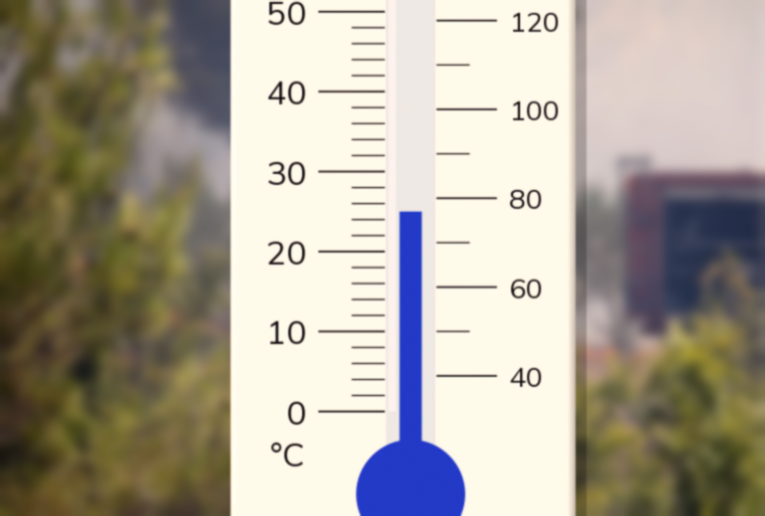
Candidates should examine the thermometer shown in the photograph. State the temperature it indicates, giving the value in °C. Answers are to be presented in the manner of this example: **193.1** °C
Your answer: **25** °C
